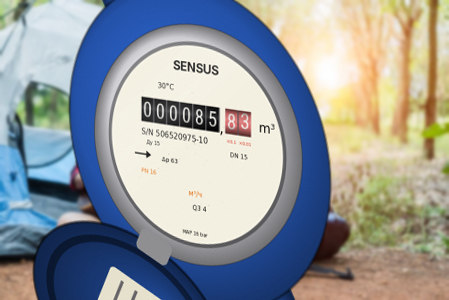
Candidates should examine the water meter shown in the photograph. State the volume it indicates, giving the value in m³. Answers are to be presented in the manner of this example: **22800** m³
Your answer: **85.83** m³
